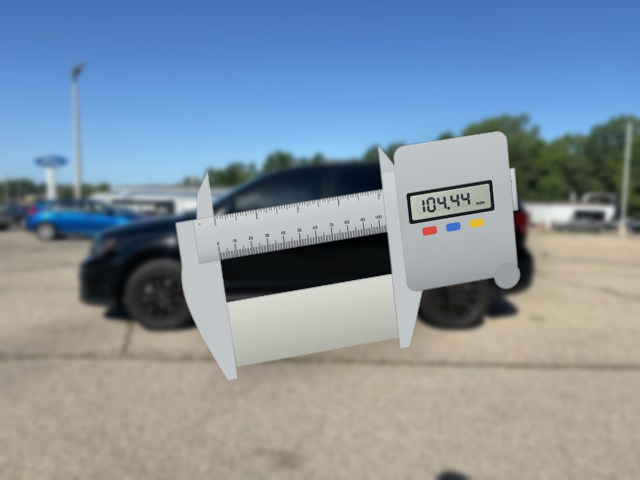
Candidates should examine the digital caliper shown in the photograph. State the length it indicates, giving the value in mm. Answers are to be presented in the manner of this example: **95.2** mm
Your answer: **104.44** mm
